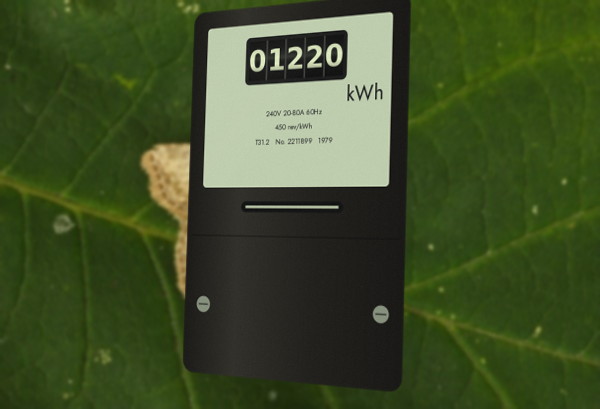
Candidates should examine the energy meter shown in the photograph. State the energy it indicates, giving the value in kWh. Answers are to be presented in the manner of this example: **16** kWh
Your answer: **1220** kWh
